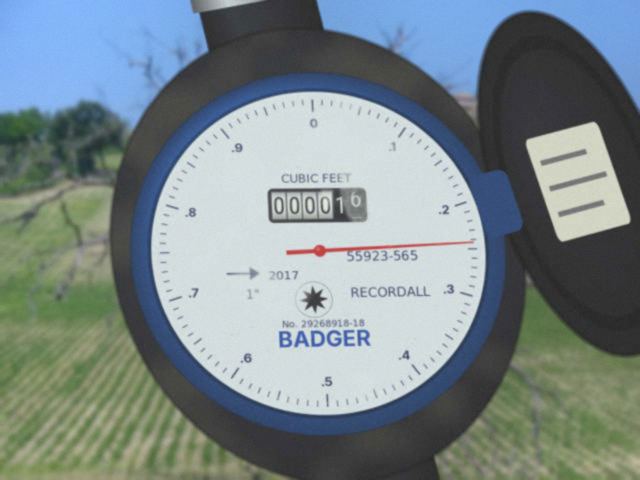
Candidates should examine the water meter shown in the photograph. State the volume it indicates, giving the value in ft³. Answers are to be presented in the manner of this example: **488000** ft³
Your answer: **16.24** ft³
